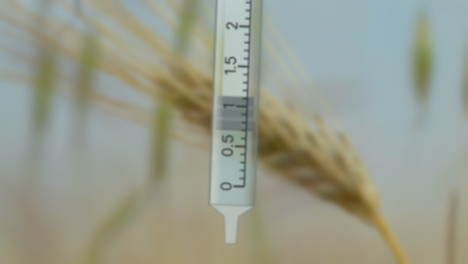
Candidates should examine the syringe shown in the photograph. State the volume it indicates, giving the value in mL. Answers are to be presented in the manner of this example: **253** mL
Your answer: **0.7** mL
